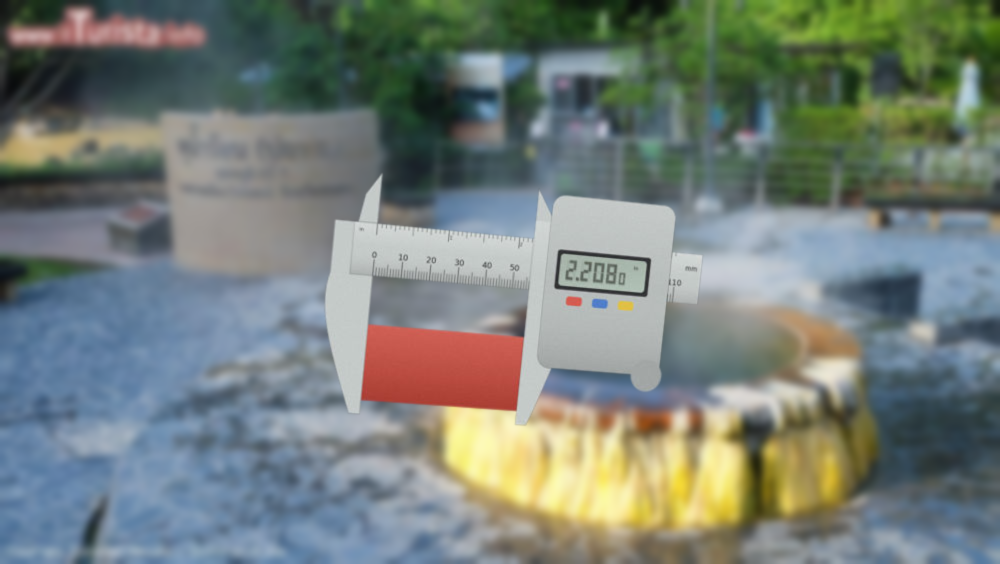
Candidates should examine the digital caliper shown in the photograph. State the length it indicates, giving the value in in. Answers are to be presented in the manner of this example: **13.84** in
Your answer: **2.2080** in
